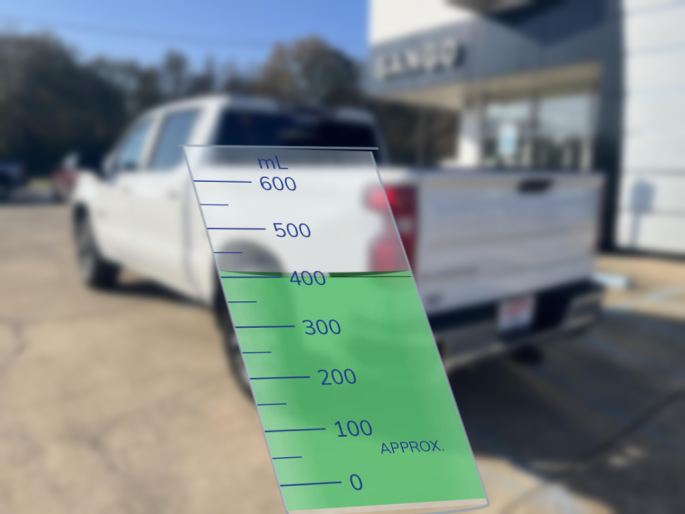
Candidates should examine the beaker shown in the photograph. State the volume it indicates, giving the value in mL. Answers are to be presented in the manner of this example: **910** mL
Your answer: **400** mL
